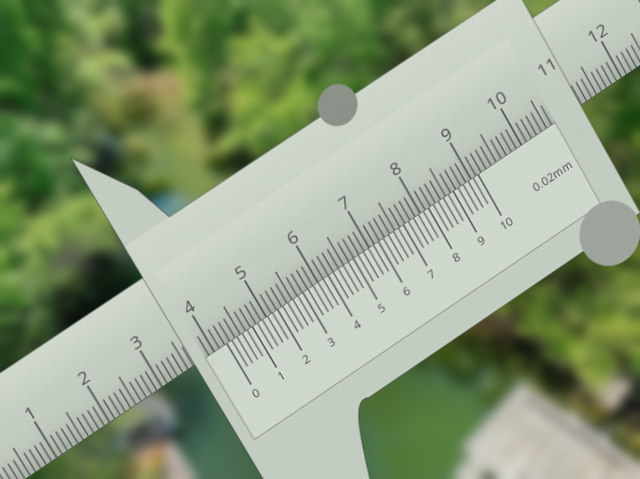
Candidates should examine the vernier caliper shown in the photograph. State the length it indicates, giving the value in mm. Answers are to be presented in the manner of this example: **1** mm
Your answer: **42.4** mm
